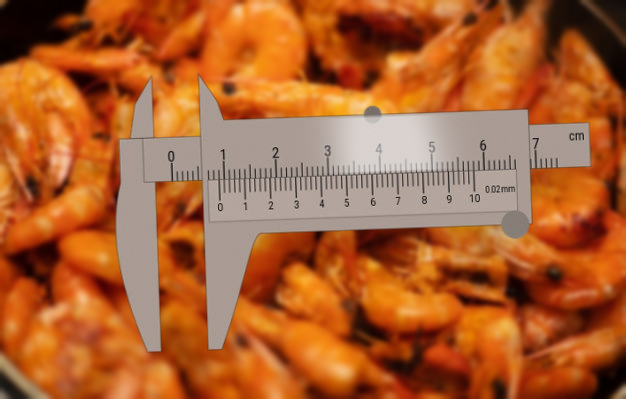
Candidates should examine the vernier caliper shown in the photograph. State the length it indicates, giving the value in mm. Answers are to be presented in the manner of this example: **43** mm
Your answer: **9.0** mm
